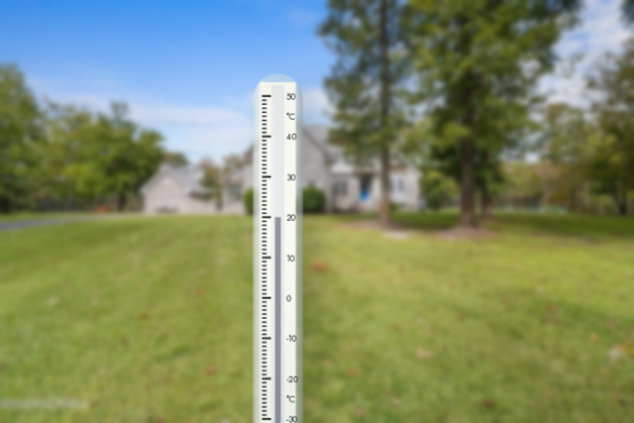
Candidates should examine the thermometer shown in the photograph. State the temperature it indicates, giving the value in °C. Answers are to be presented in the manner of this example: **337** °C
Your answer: **20** °C
